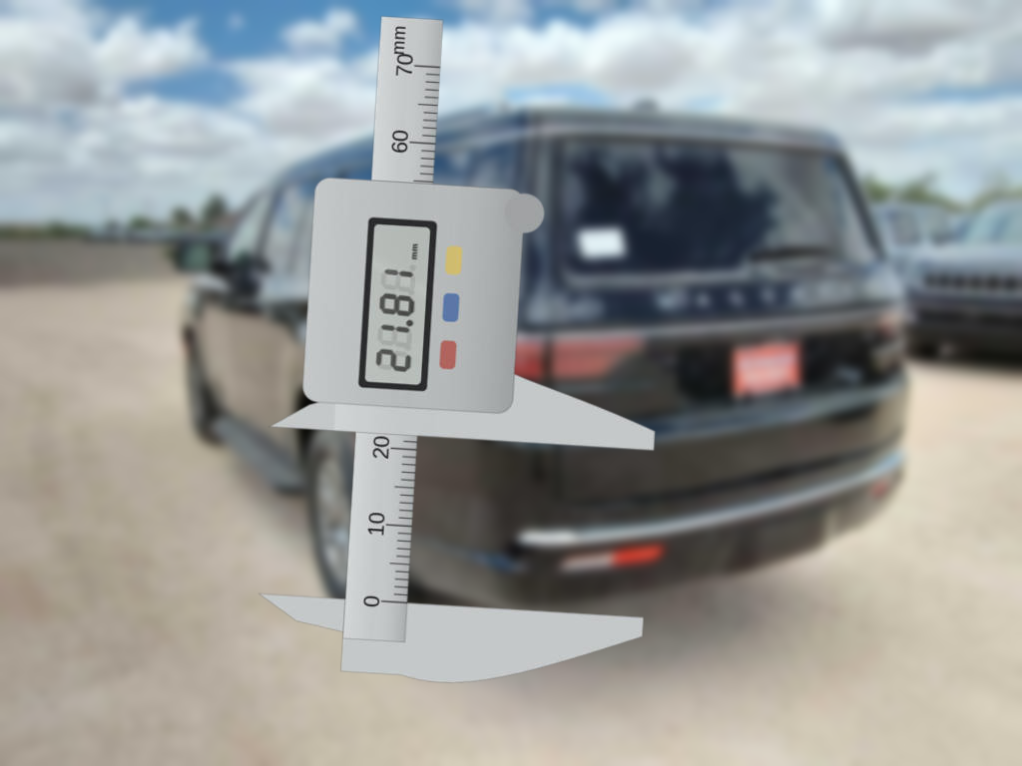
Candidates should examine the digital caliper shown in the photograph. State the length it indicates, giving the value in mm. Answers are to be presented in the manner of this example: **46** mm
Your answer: **21.81** mm
